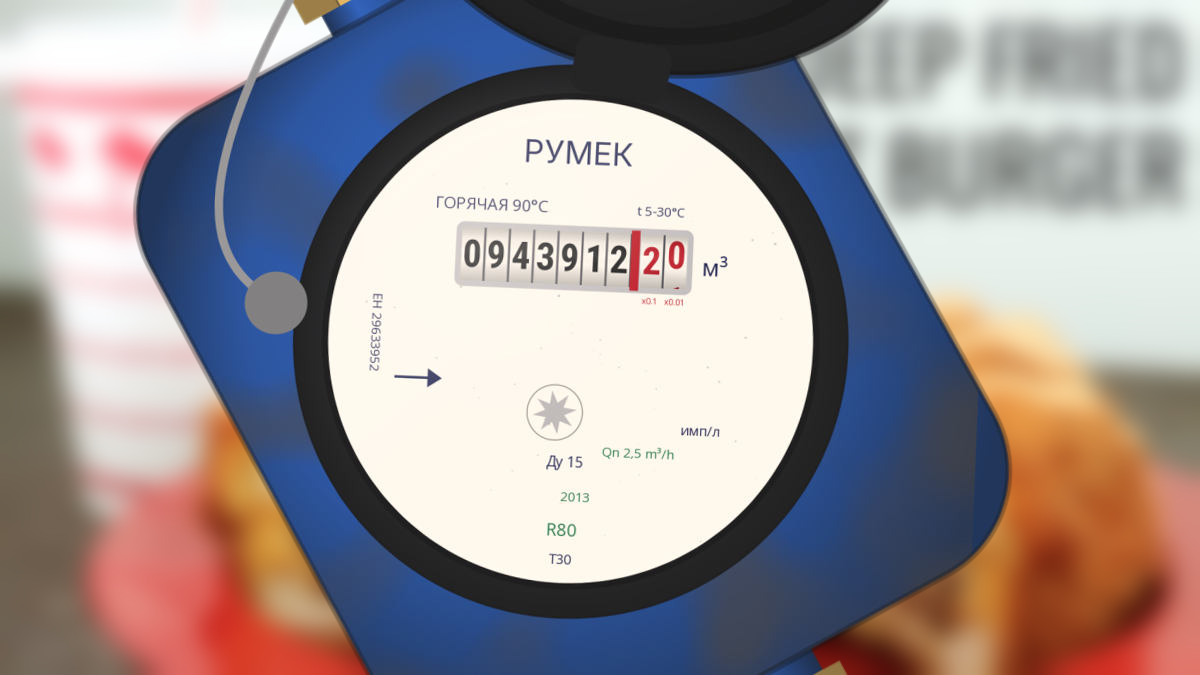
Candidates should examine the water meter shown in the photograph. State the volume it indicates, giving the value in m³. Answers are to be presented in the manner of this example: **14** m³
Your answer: **943912.20** m³
